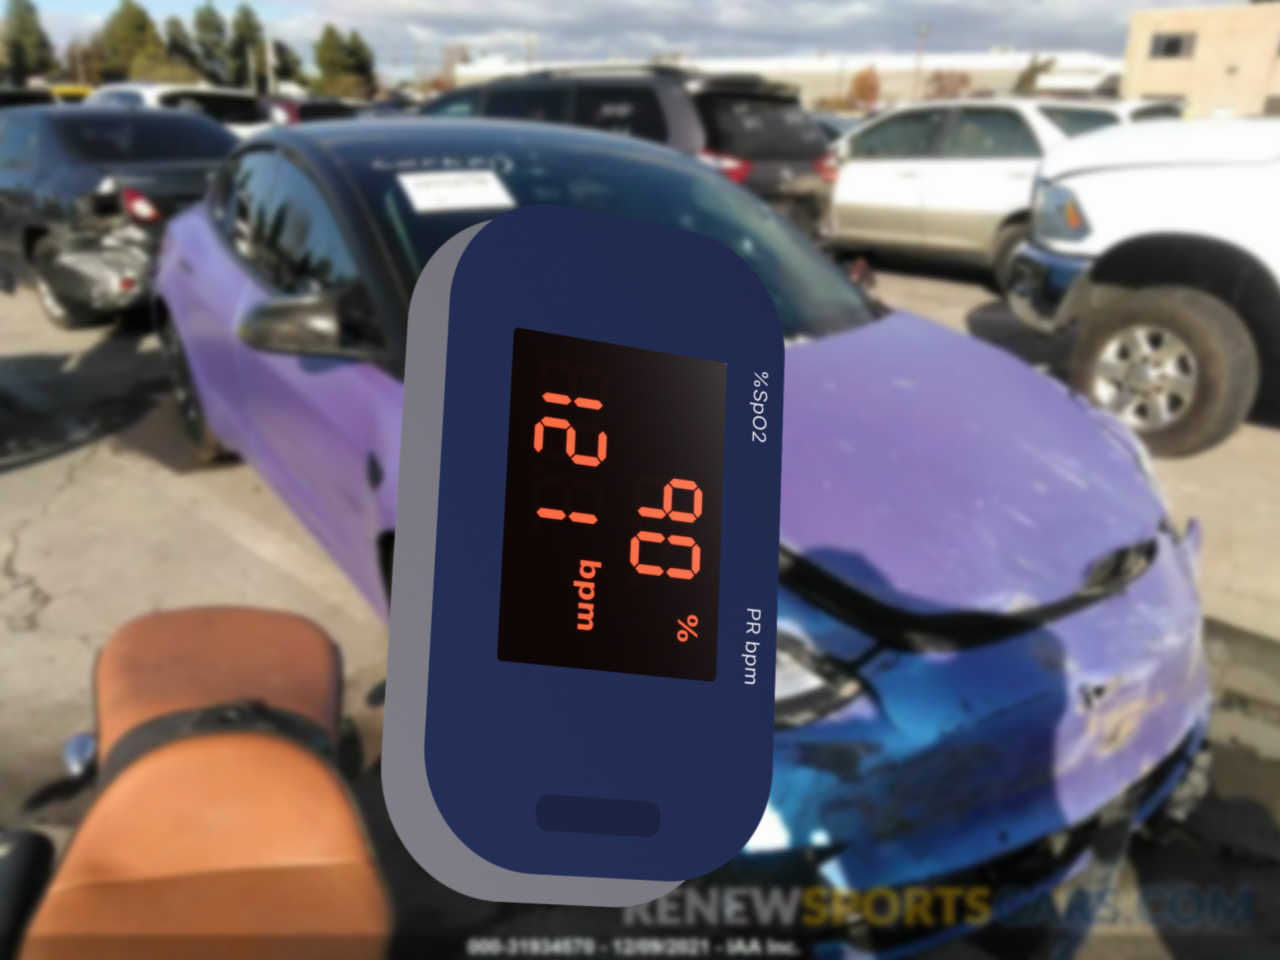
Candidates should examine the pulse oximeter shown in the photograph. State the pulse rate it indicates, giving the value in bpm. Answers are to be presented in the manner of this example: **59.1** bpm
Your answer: **121** bpm
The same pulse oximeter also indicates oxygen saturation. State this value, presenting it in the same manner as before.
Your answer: **90** %
